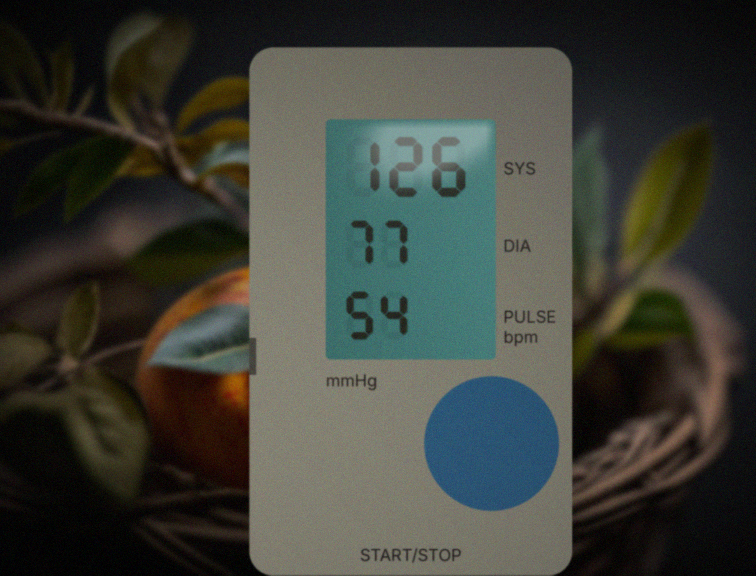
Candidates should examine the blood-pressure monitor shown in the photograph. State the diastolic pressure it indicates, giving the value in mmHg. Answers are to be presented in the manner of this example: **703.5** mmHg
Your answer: **77** mmHg
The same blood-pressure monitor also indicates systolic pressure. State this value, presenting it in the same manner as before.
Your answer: **126** mmHg
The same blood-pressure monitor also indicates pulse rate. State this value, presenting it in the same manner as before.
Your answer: **54** bpm
